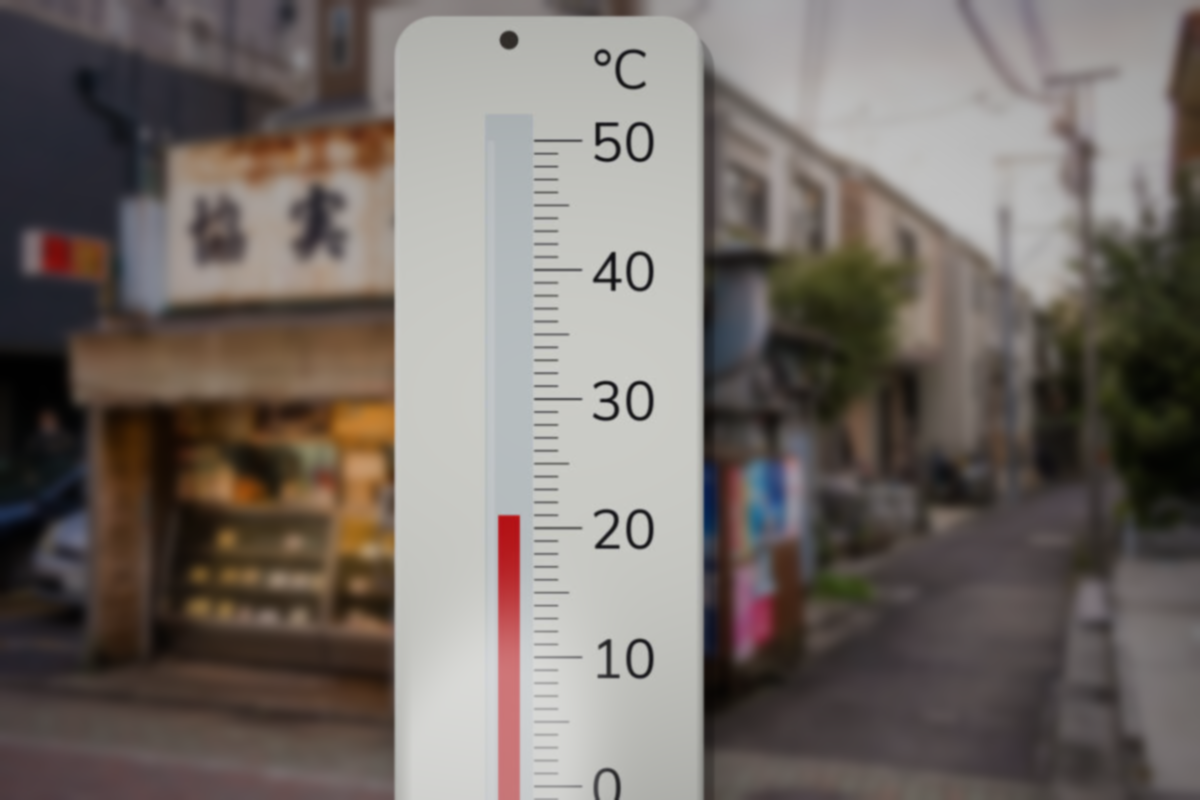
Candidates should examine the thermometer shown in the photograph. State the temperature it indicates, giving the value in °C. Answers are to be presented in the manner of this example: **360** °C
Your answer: **21** °C
